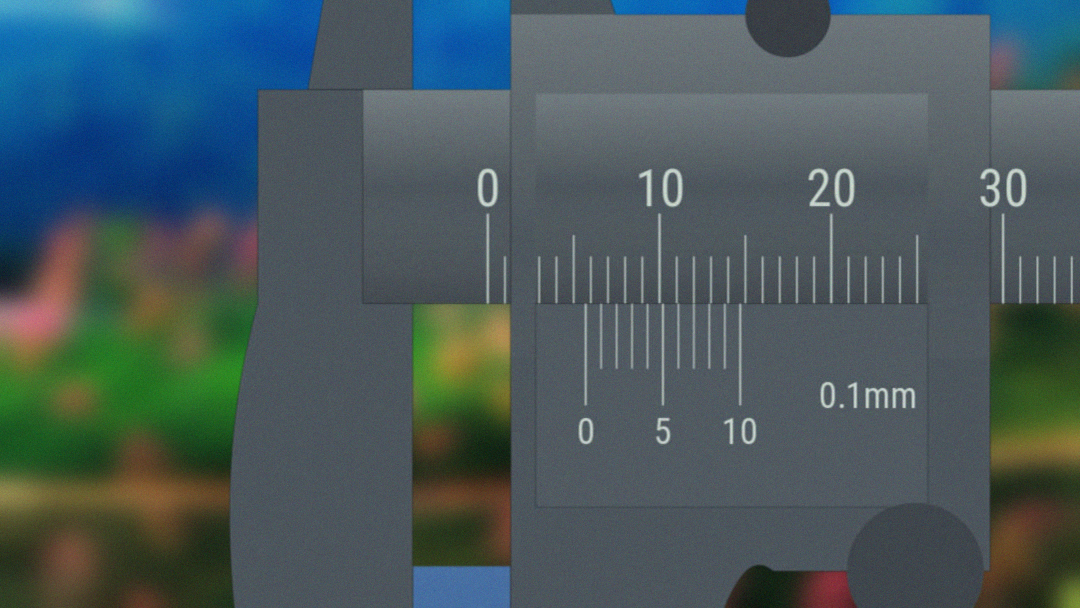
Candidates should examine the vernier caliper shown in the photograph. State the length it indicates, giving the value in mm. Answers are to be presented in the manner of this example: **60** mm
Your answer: **5.7** mm
